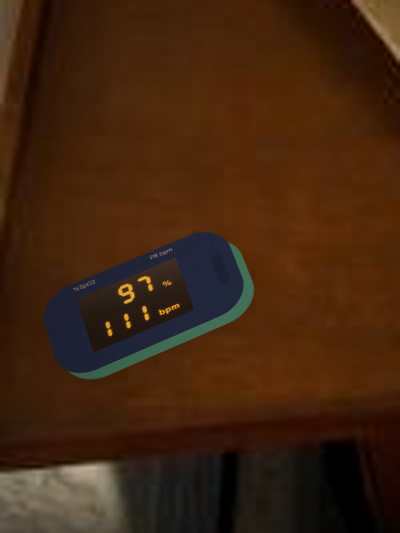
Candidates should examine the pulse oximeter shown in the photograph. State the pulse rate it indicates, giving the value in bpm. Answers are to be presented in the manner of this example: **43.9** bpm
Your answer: **111** bpm
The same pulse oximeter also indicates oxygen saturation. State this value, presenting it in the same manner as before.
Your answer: **97** %
